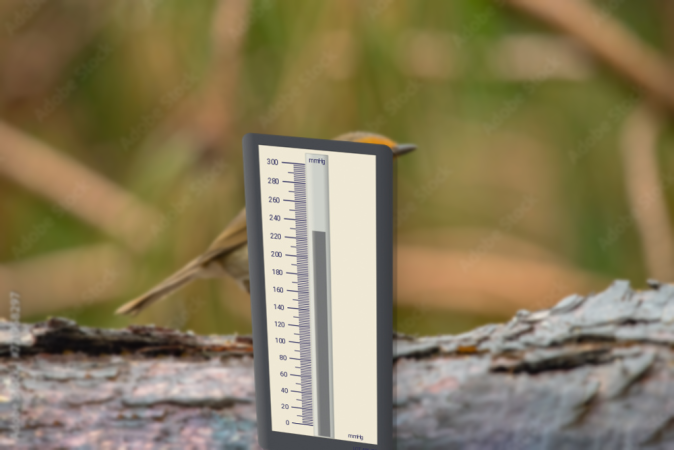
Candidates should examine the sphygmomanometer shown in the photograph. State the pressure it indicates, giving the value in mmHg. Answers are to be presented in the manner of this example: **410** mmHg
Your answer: **230** mmHg
